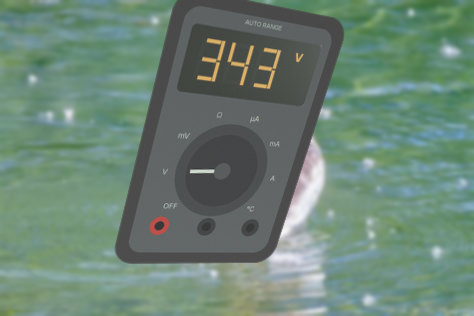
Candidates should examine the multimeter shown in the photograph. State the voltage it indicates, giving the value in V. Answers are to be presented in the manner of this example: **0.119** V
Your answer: **343** V
